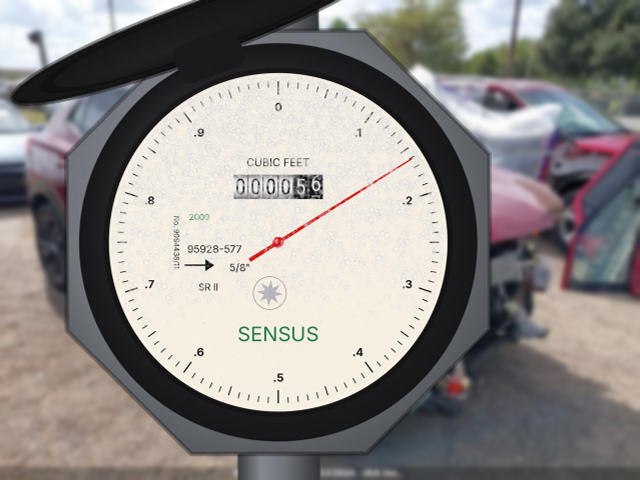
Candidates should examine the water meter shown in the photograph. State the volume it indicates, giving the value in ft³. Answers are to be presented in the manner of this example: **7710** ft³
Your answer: **56.16** ft³
